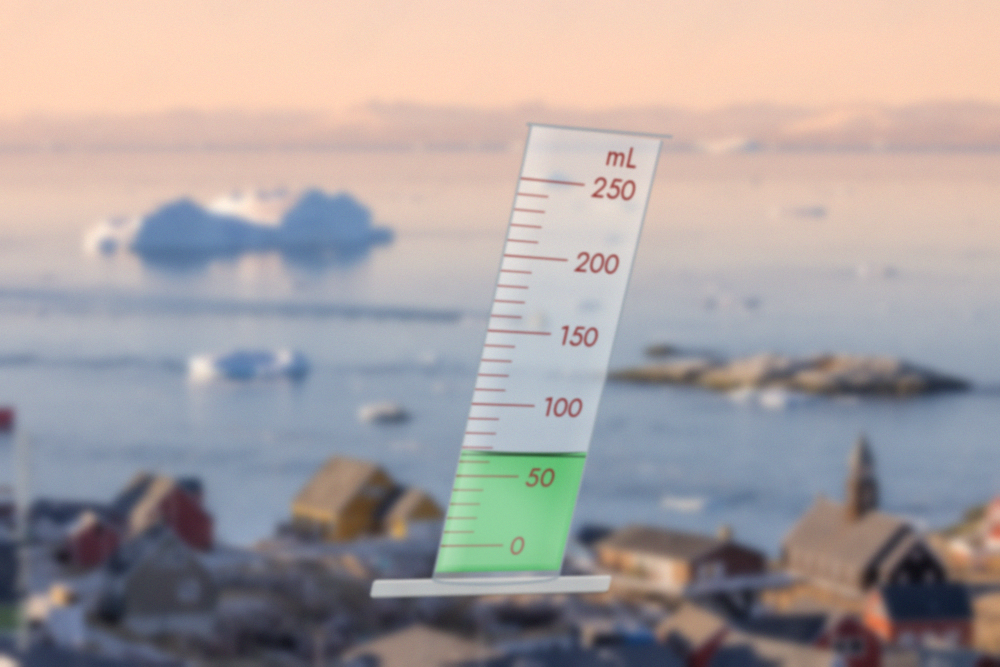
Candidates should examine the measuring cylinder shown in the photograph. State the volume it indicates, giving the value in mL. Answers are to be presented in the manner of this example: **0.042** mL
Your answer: **65** mL
